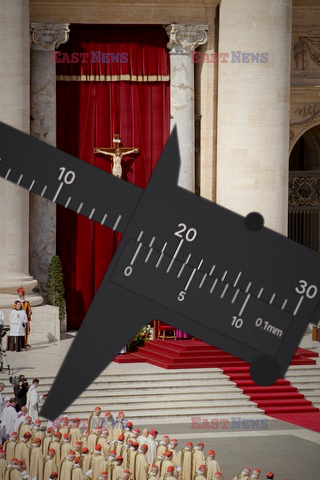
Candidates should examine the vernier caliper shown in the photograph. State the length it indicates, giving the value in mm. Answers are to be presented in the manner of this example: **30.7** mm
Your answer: **17.3** mm
